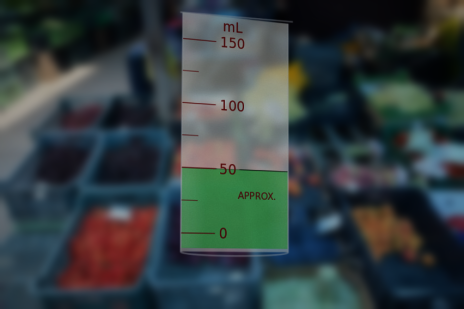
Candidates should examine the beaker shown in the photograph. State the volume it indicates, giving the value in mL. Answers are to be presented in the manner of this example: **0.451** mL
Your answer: **50** mL
